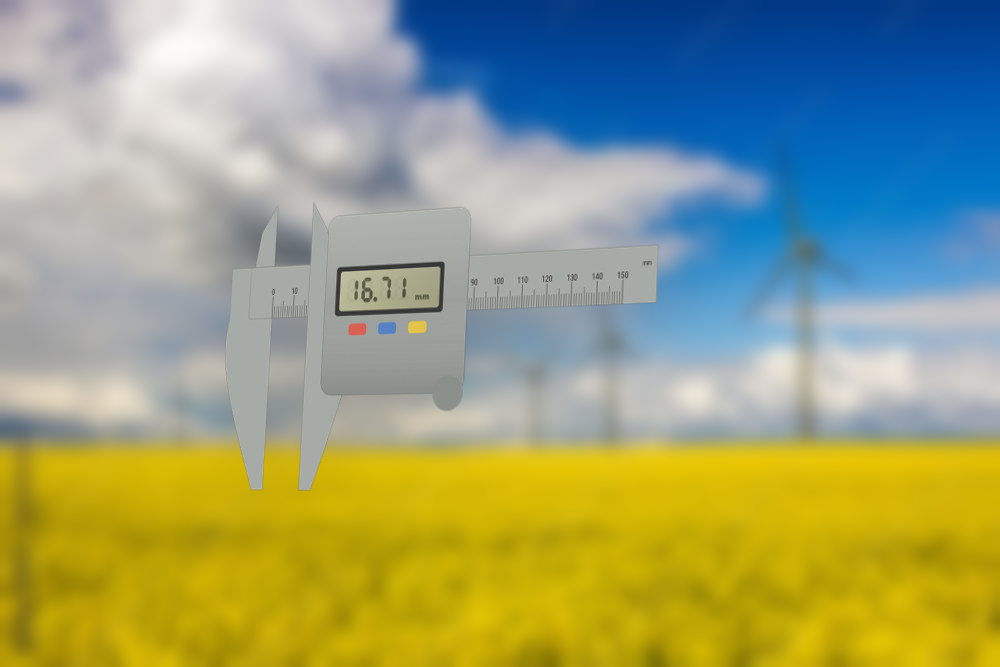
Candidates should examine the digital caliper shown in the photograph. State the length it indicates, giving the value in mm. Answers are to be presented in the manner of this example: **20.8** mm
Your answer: **16.71** mm
